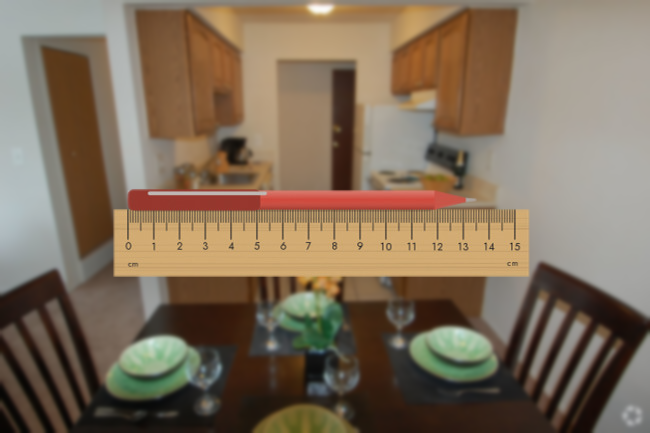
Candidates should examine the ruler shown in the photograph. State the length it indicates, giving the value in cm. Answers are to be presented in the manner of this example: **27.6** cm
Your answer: **13.5** cm
